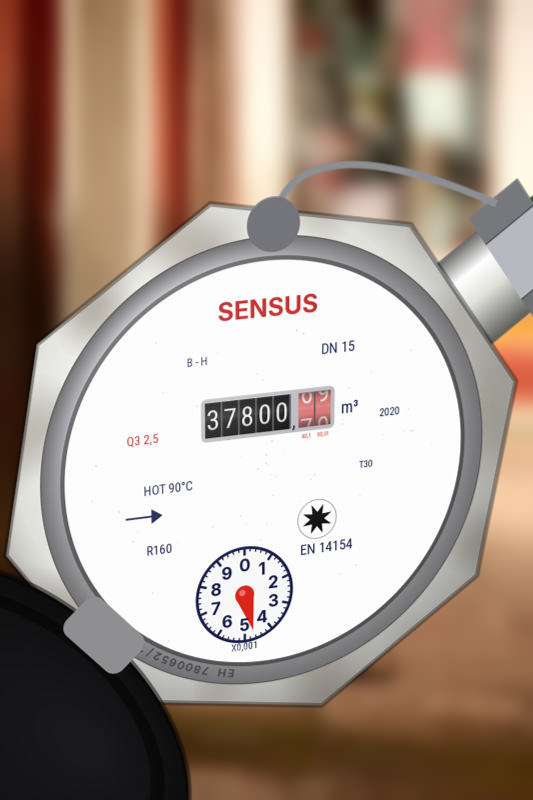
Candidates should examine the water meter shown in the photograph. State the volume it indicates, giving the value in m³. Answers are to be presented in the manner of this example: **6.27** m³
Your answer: **37800.694** m³
